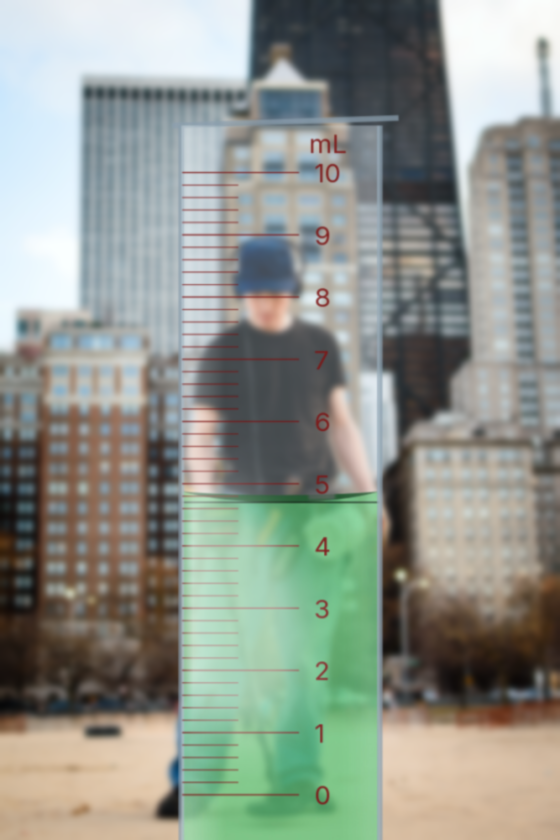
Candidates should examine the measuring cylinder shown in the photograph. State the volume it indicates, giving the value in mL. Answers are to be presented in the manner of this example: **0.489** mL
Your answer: **4.7** mL
